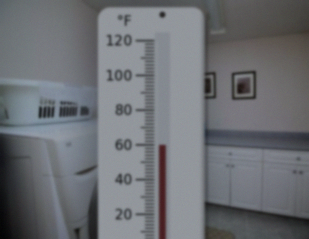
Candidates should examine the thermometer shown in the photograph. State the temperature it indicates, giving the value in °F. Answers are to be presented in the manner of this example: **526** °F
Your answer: **60** °F
